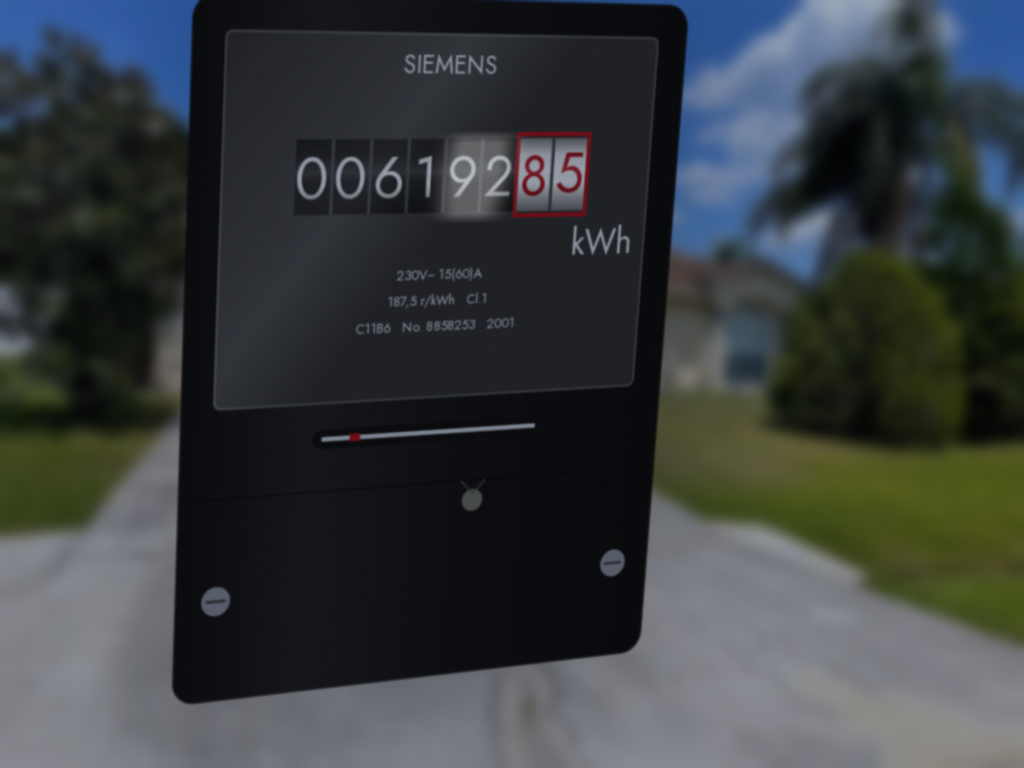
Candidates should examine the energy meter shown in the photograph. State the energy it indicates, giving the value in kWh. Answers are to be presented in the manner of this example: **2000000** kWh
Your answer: **6192.85** kWh
